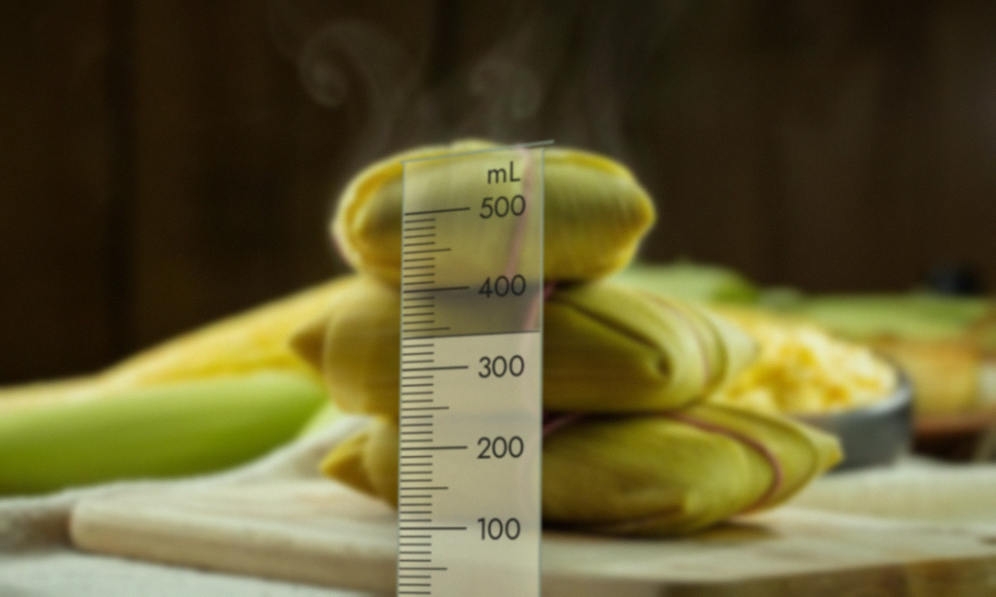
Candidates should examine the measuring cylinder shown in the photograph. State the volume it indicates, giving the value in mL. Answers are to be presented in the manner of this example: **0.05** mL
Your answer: **340** mL
